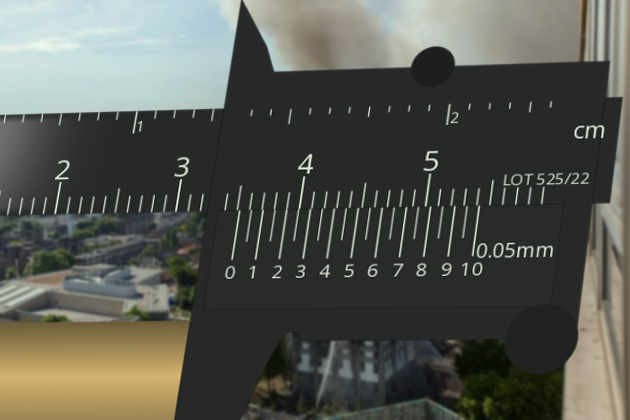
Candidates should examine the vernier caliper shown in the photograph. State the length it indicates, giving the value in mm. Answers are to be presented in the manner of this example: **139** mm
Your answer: **35.2** mm
